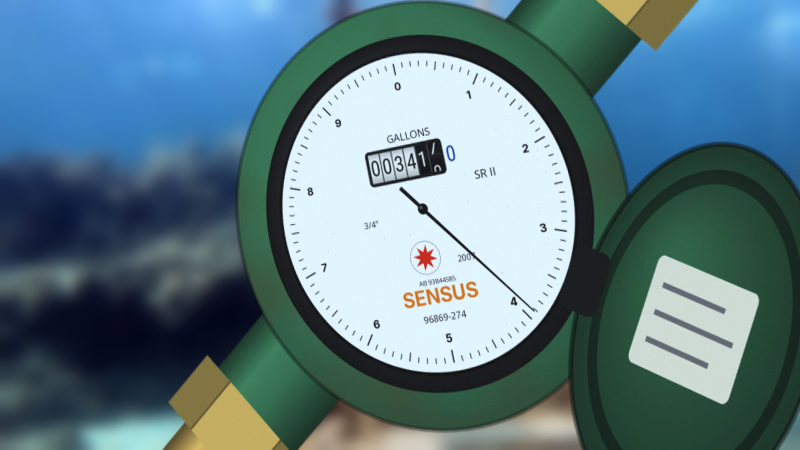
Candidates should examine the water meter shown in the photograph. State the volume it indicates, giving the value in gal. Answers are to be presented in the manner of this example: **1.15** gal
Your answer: **34173.9** gal
